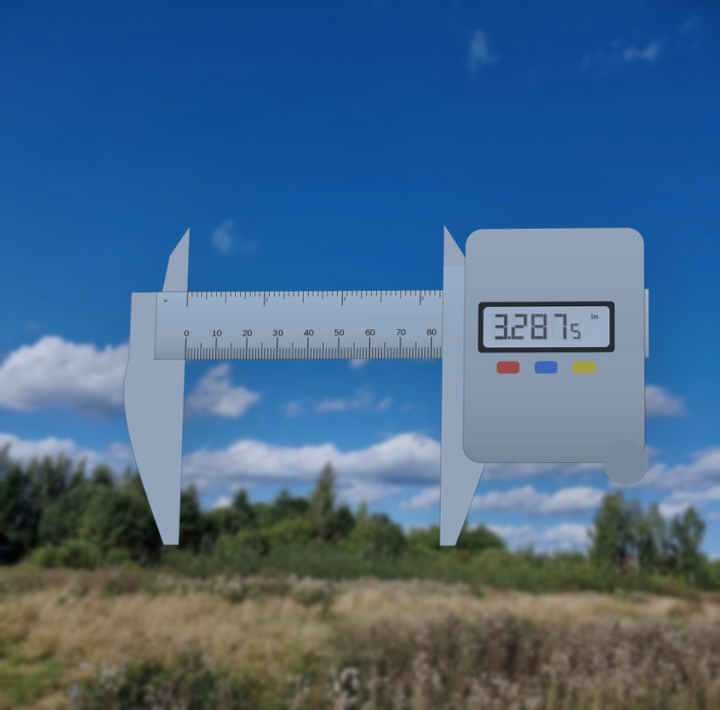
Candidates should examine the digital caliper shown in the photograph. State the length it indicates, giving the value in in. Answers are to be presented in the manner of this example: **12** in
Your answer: **3.2875** in
